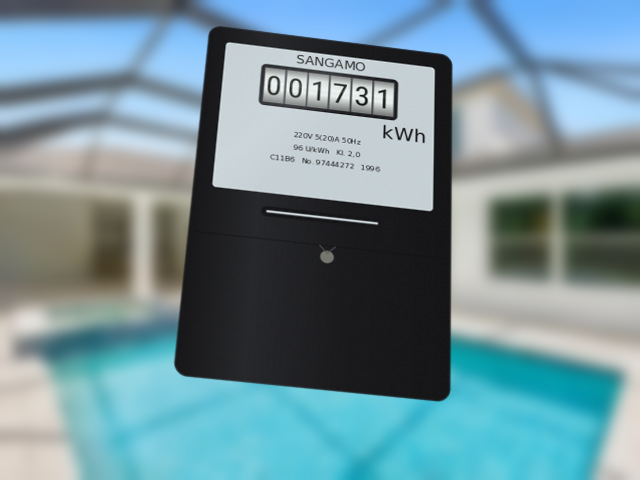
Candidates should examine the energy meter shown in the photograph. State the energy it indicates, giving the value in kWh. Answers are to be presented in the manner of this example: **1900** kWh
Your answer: **1731** kWh
